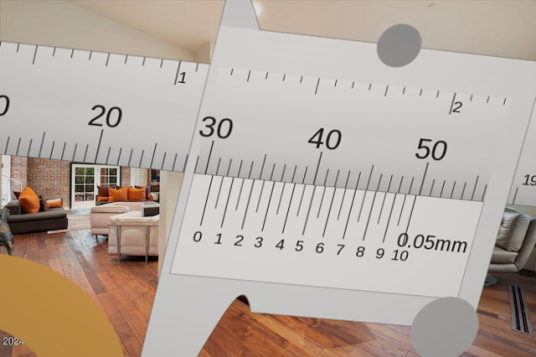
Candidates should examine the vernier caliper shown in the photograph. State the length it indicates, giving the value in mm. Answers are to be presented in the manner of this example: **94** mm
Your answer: **30.7** mm
